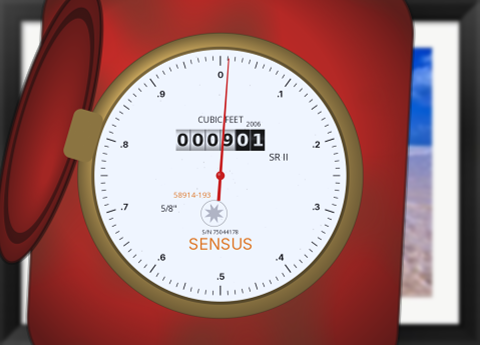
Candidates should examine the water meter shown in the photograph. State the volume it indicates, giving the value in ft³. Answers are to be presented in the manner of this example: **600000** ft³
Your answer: **901.01** ft³
